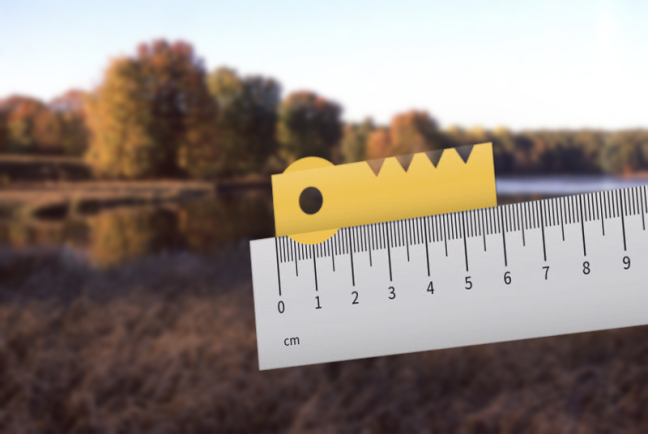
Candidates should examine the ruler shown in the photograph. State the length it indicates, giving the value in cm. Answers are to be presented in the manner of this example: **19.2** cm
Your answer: **5.9** cm
